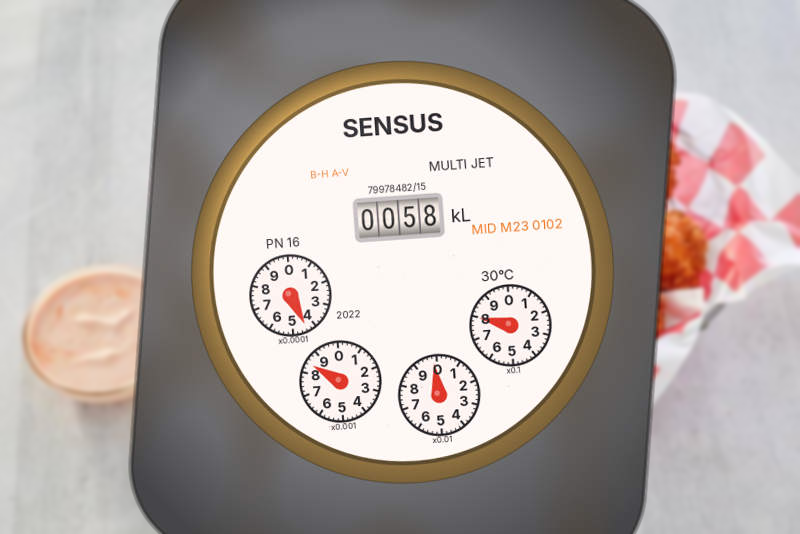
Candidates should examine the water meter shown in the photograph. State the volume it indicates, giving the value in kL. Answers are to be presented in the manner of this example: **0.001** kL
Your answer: **58.7984** kL
